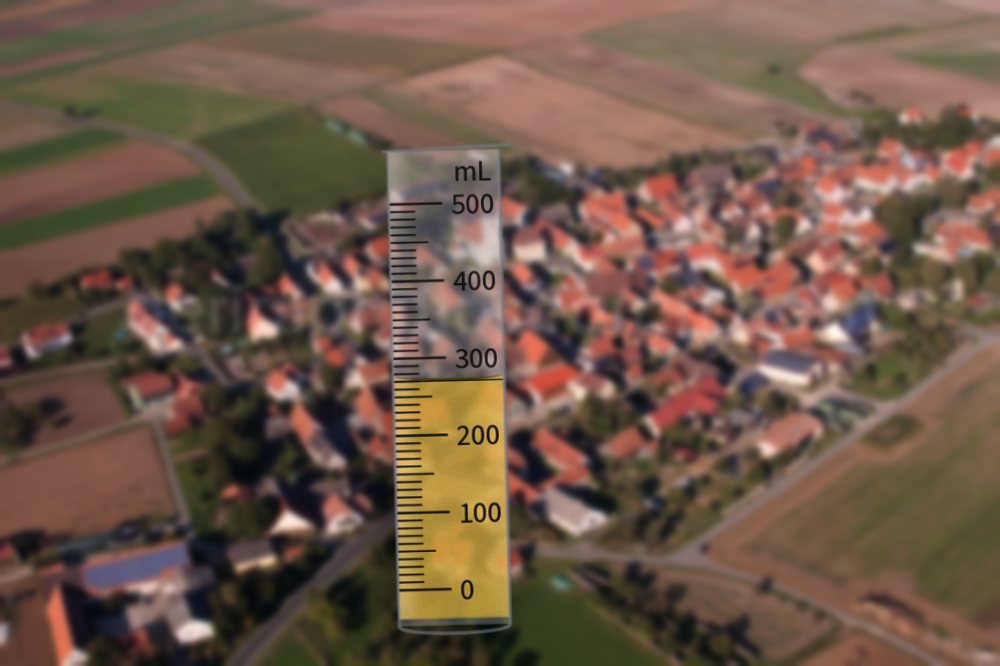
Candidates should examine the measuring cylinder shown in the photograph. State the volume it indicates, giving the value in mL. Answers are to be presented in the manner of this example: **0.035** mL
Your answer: **270** mL
